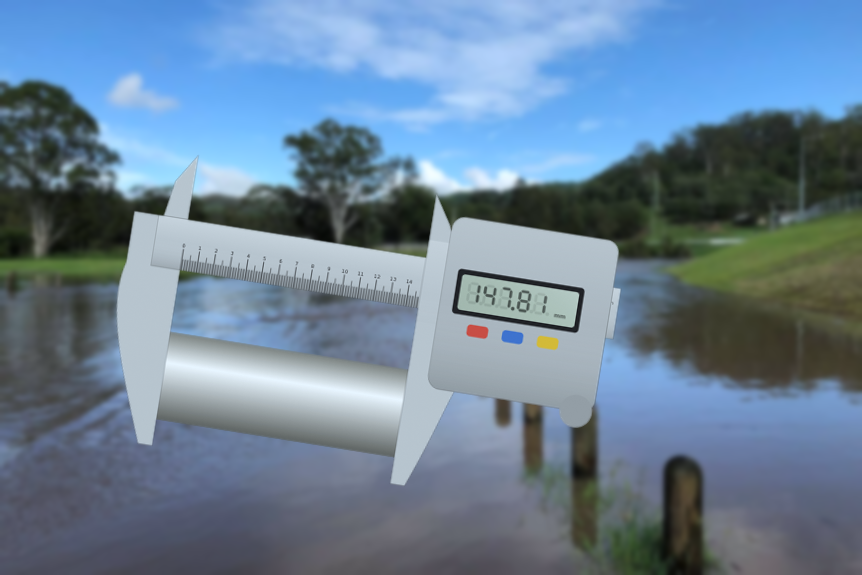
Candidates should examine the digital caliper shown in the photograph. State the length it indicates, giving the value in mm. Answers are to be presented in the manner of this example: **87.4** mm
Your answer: **147.81** mm
